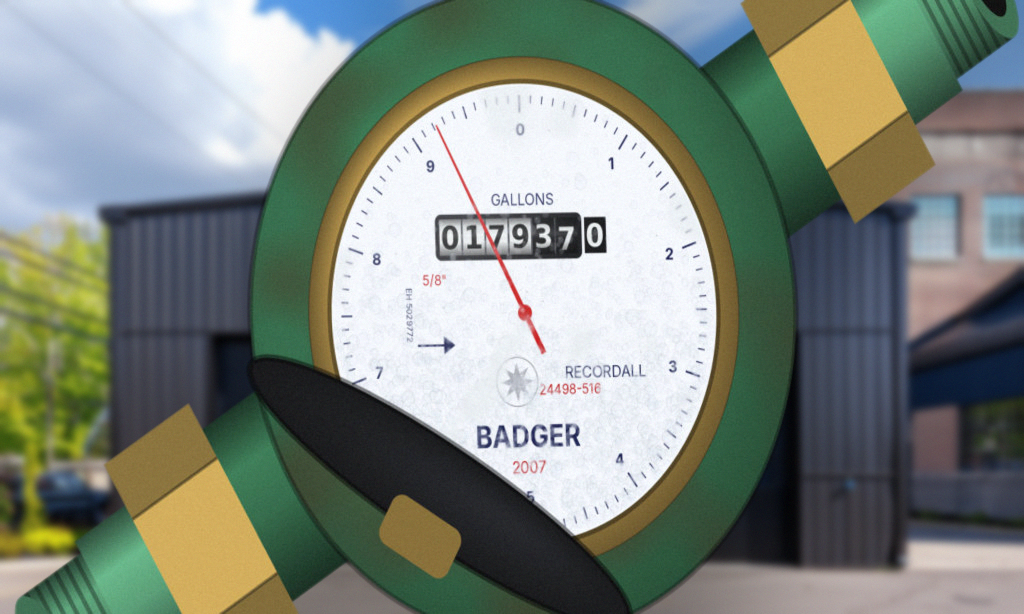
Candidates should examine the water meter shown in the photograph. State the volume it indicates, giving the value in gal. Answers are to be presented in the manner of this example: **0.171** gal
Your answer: **179369.2** gal
